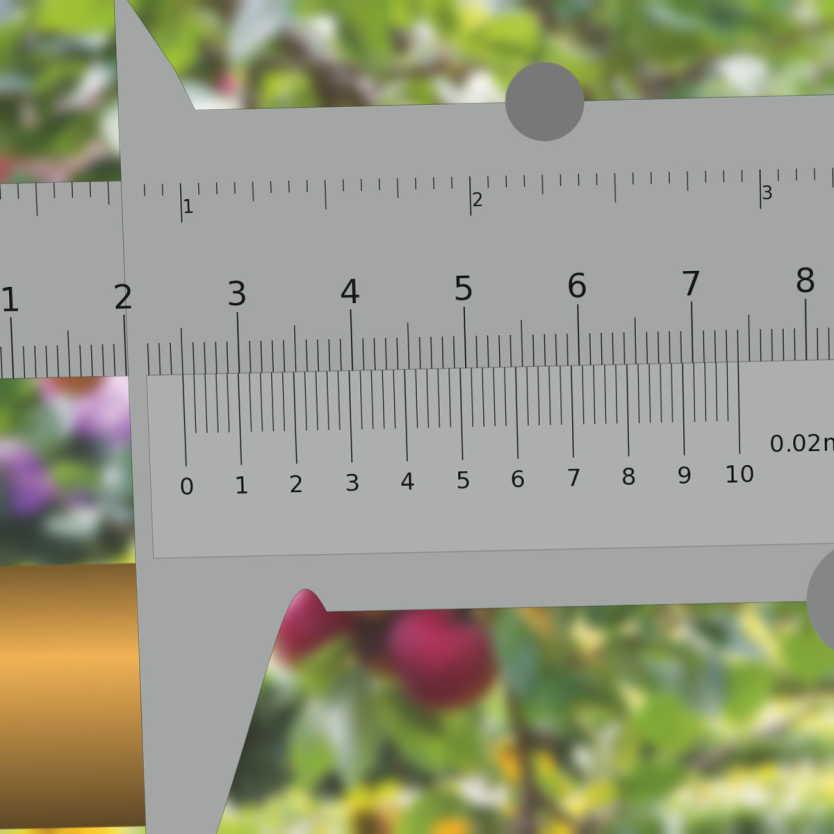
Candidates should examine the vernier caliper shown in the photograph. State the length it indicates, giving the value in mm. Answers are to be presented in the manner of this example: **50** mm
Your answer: **25.0** mm
